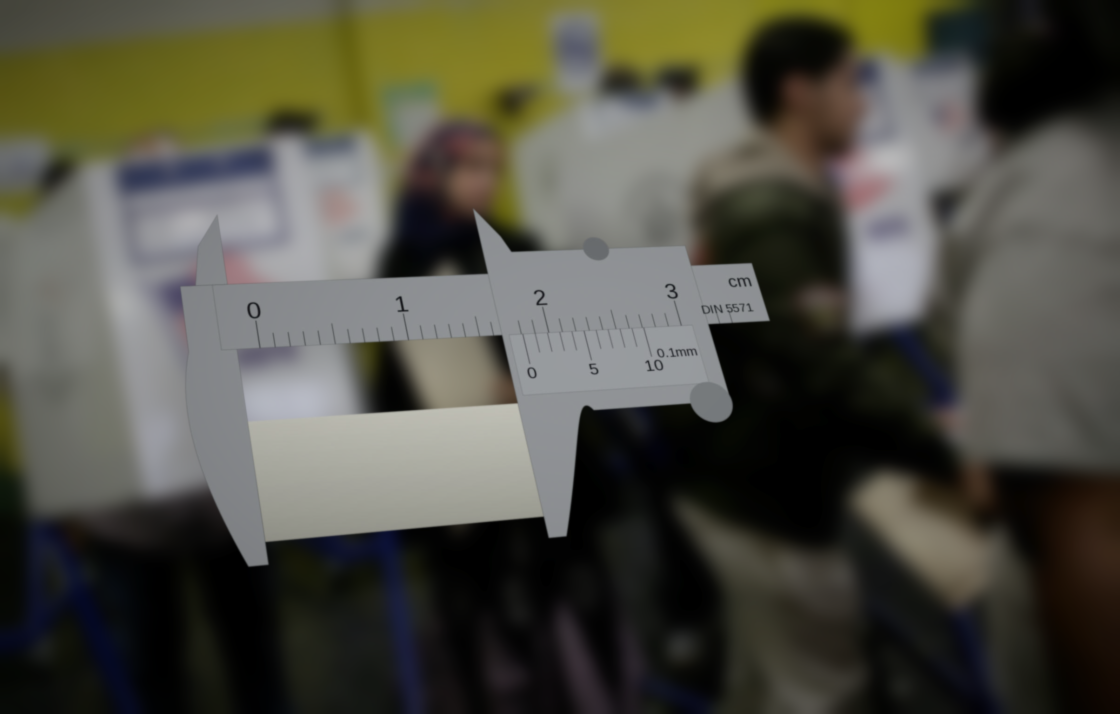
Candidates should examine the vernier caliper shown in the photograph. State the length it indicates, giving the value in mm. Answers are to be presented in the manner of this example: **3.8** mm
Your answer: **18.1** mm
